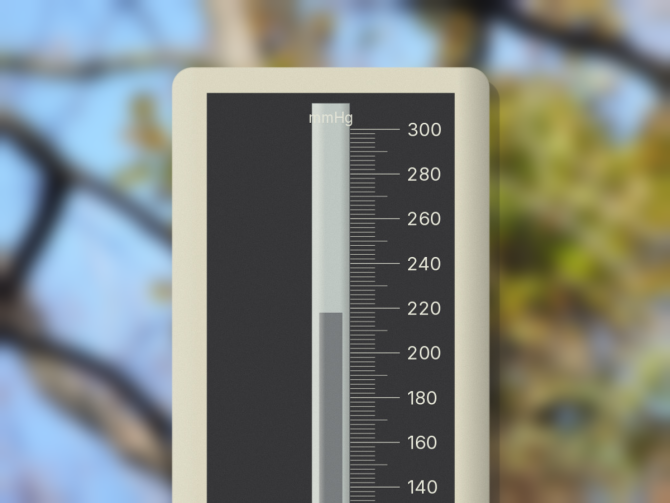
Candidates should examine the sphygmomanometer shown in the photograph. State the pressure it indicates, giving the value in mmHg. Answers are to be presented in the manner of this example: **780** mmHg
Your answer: **218** mmHg
